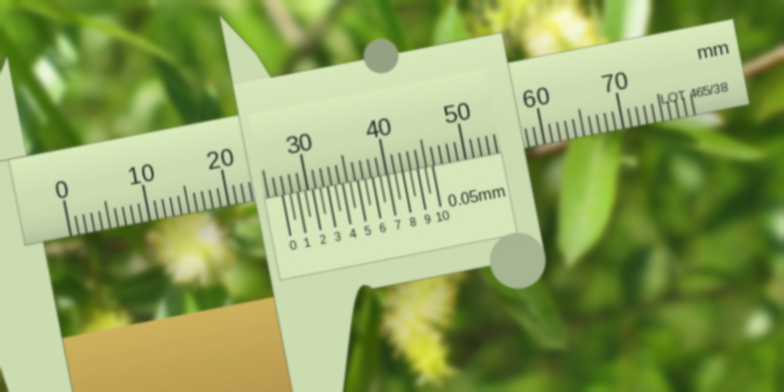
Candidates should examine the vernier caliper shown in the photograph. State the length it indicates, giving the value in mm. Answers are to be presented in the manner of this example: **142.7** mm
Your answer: **26.8** mm
